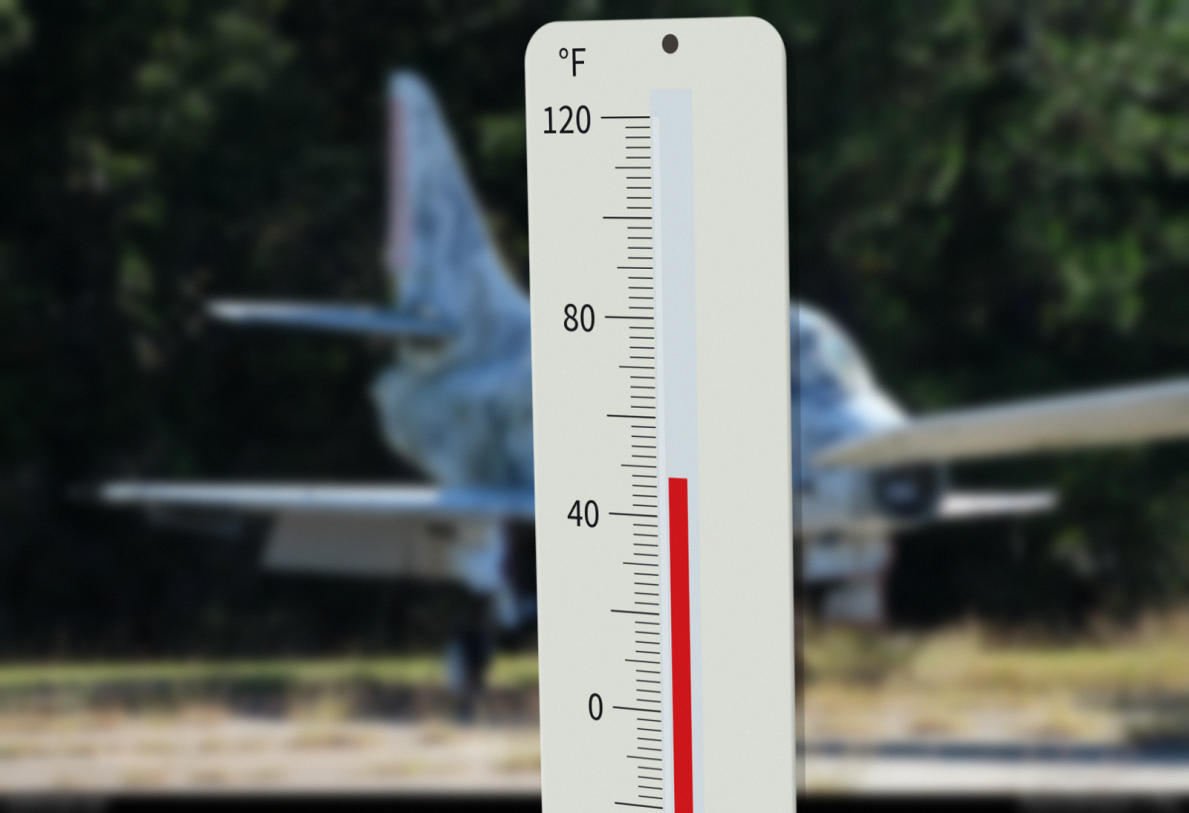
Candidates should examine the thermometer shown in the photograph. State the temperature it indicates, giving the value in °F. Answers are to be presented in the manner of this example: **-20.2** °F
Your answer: **48** °F
